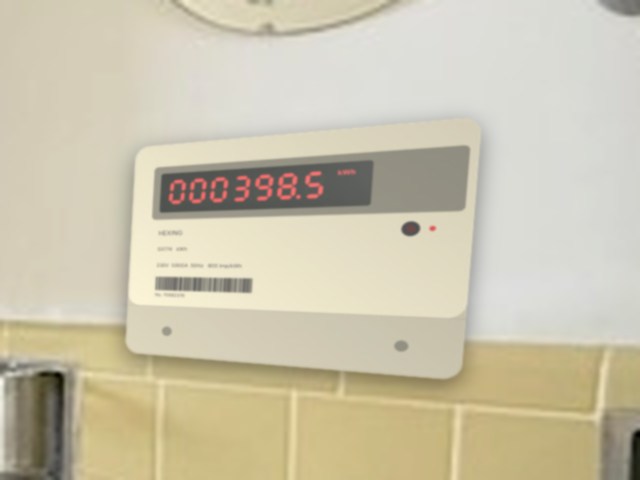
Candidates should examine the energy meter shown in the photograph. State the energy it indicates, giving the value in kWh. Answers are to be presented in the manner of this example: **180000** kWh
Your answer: **398.5** kWh
